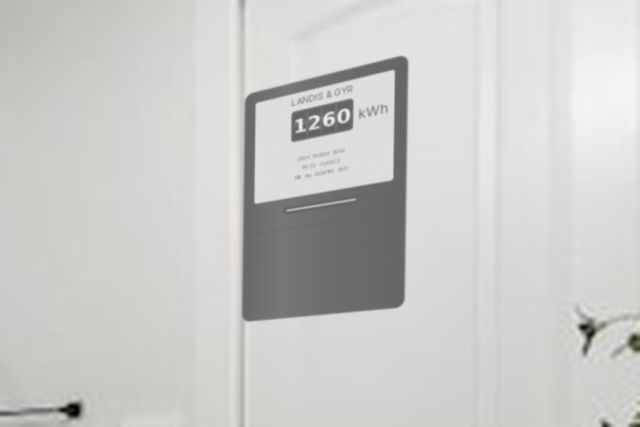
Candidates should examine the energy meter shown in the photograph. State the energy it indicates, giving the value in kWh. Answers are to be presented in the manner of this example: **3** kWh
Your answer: **1260** kWh
